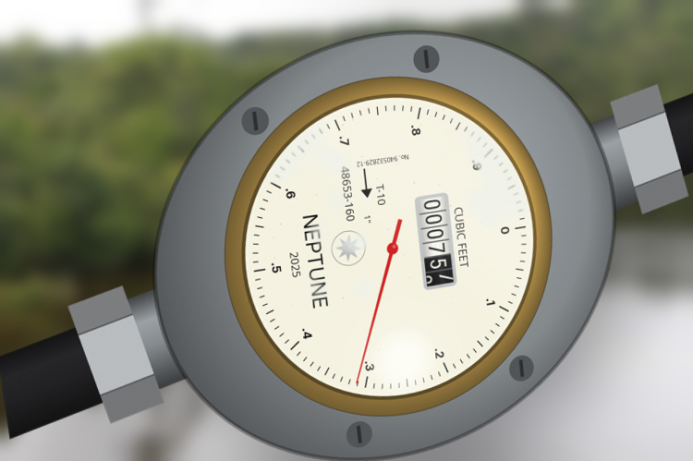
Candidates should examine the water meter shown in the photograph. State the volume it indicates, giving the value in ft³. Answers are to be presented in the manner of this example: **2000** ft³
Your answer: **757.31** ft³
